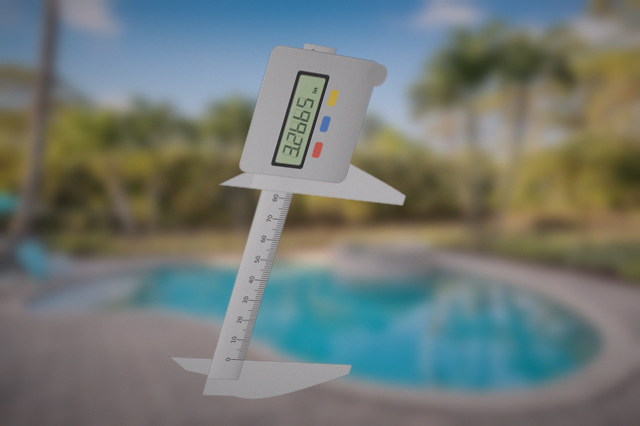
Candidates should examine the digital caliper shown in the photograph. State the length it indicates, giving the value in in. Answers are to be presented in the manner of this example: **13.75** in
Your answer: **3.2665** in
